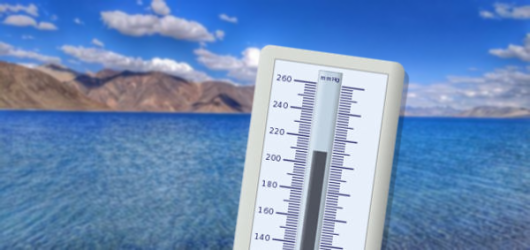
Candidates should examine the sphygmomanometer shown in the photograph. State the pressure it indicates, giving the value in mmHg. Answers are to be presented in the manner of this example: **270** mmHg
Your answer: **210** mmHg
